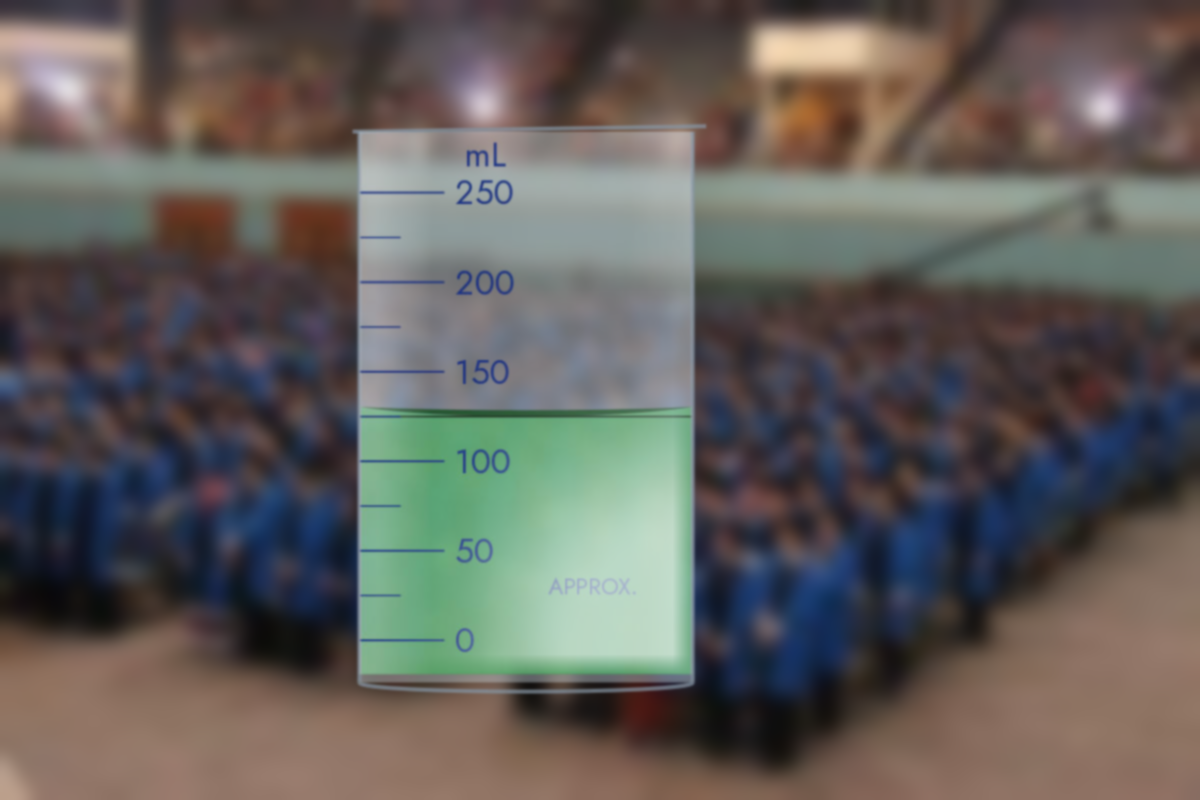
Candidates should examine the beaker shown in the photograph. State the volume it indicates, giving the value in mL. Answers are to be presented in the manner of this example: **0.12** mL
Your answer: **125** mL
